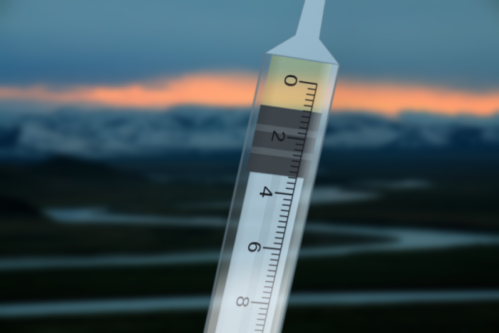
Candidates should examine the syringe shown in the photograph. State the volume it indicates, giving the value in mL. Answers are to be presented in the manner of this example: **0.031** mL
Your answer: **1** mL
